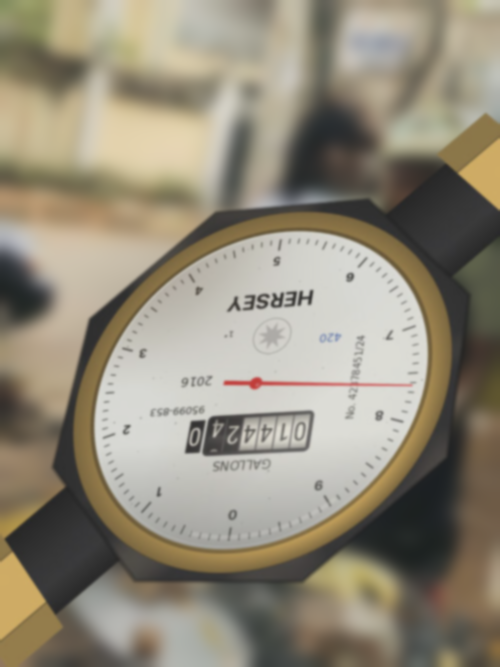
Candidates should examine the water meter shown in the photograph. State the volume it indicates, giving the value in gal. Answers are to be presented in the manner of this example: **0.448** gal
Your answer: **144237.6** gal
